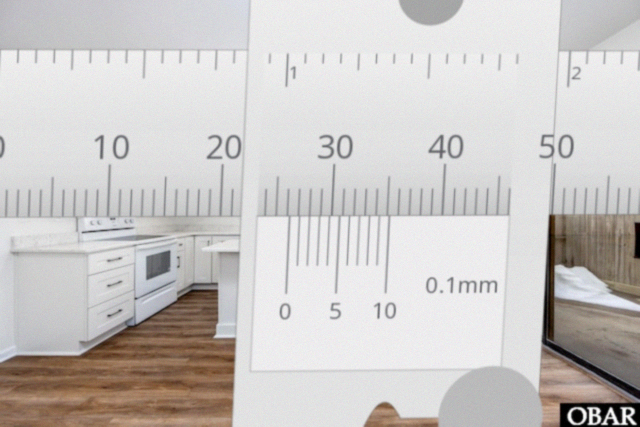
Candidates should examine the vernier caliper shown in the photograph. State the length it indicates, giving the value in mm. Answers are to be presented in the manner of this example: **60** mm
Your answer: **26.2** mm
